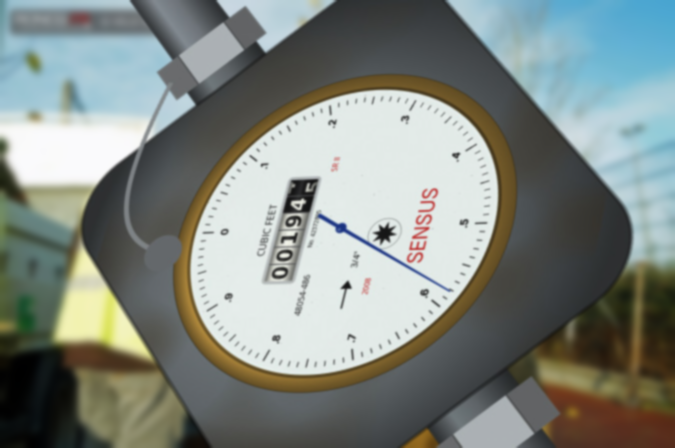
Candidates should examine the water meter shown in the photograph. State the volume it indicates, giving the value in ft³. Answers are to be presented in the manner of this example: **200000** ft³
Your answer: **1944.58** ft³
